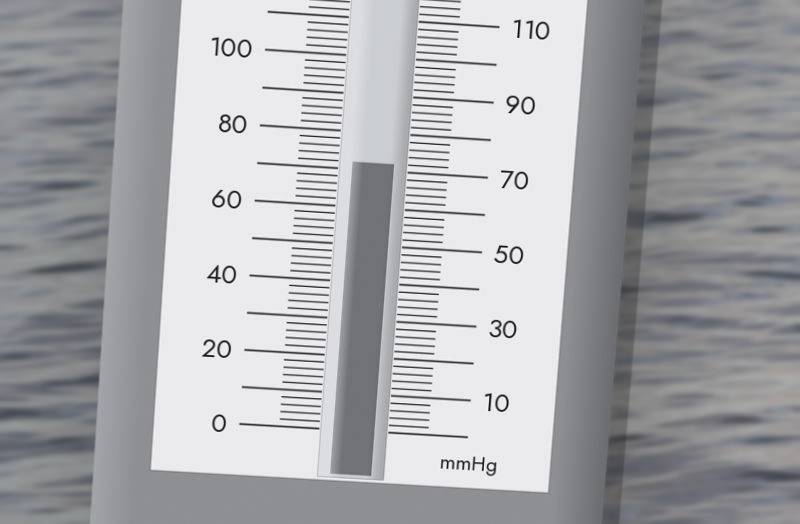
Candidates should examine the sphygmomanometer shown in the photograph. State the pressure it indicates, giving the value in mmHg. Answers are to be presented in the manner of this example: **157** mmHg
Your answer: **72** mmHg
